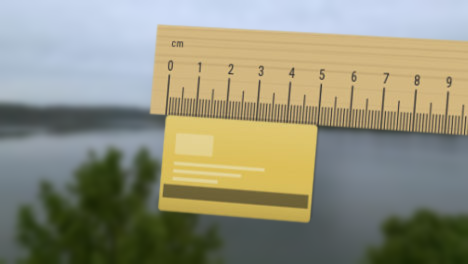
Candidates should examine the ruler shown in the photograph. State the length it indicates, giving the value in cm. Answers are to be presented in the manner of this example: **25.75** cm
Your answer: **5** cm
